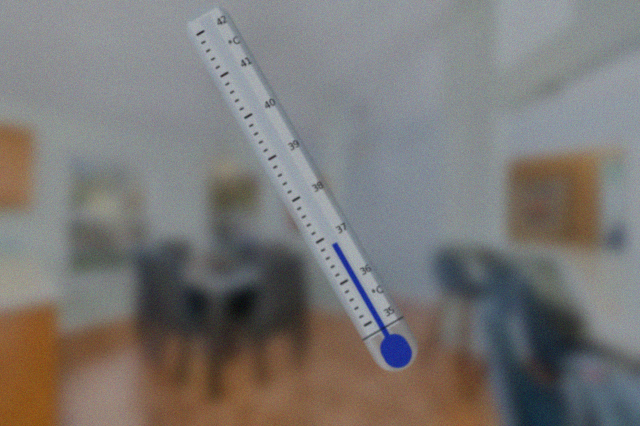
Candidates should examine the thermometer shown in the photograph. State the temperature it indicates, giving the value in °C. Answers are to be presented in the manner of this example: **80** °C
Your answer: **36.8** °C
